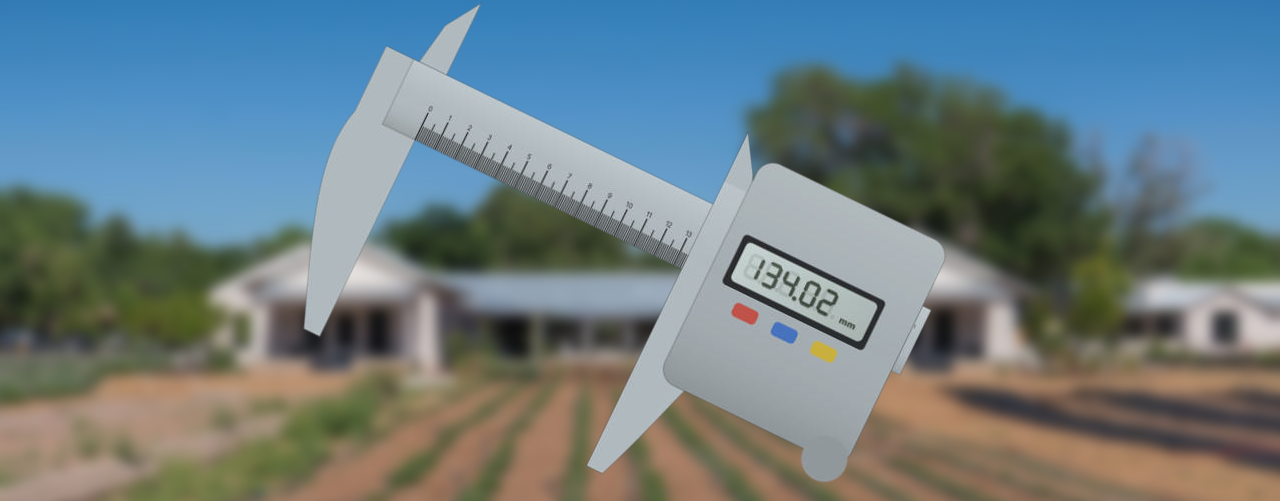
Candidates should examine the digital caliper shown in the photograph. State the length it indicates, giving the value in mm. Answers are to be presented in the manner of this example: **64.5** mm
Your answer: **134.02** mm
